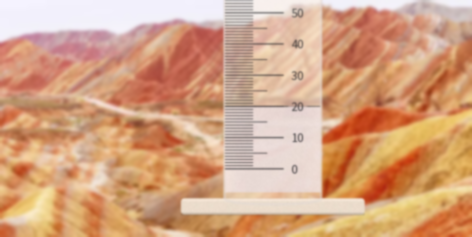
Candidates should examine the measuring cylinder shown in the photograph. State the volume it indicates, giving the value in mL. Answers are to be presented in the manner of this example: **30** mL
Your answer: **20** mL
